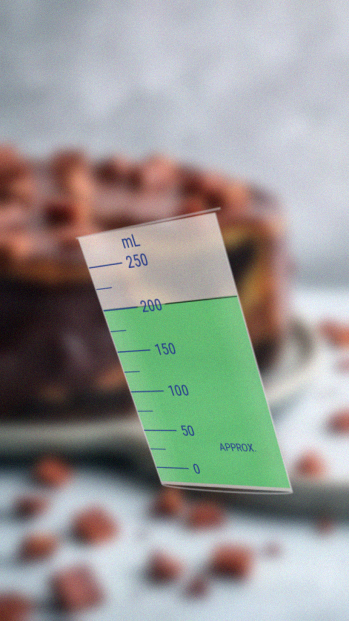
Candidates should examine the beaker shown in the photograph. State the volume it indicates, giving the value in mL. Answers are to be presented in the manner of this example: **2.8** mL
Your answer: **200** mL
